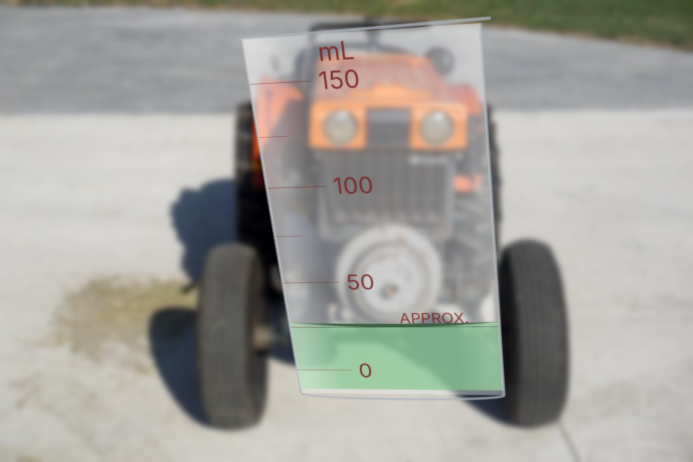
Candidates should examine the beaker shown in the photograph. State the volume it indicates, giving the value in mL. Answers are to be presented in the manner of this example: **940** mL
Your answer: **25** mL
